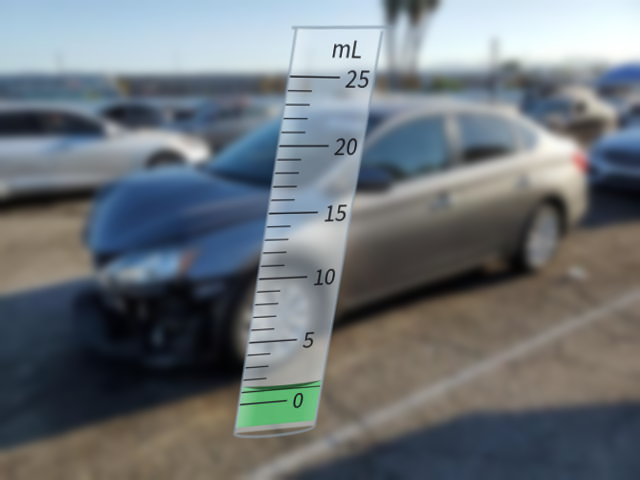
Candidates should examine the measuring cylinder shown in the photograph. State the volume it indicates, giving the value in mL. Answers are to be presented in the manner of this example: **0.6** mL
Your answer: **1** mL
